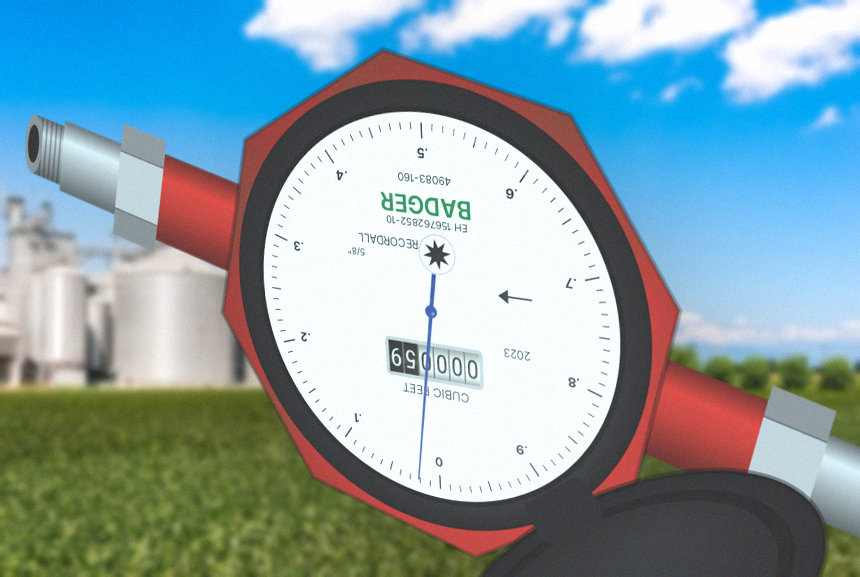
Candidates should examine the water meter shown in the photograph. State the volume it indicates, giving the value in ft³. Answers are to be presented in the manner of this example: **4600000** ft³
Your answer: **59.02** ft³
